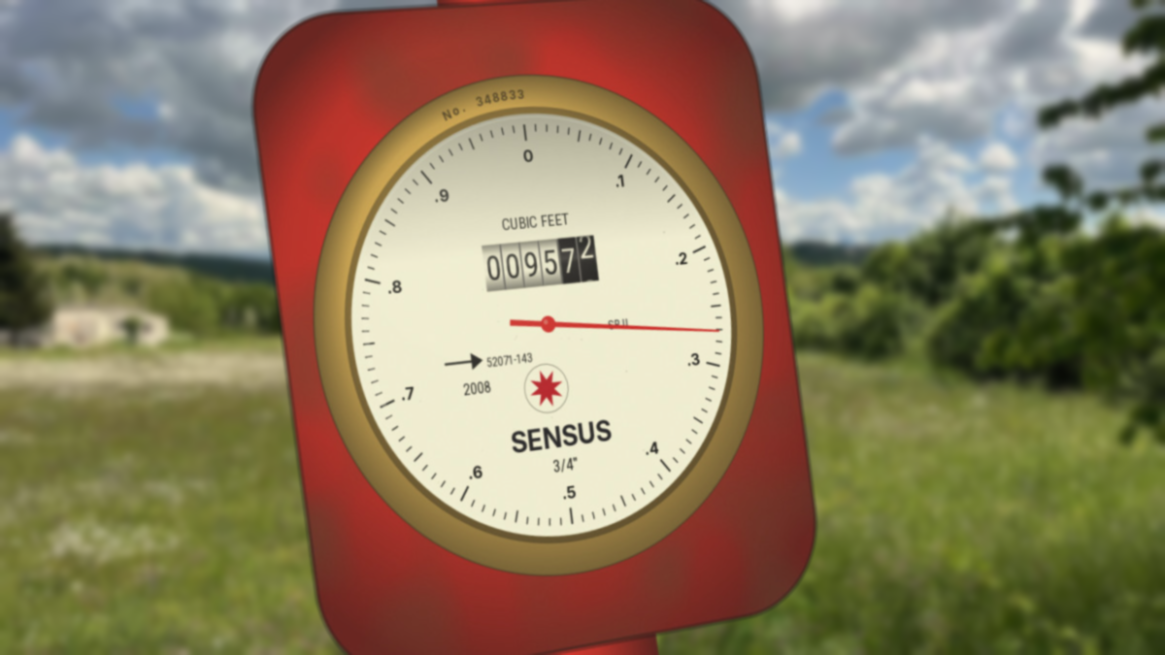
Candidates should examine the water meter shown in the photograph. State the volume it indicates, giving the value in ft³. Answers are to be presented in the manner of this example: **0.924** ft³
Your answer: **9572.27** ft³
